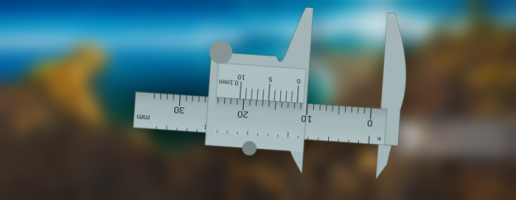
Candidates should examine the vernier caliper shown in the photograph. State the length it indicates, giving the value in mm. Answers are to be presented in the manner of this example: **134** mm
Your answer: **11.6** mm
